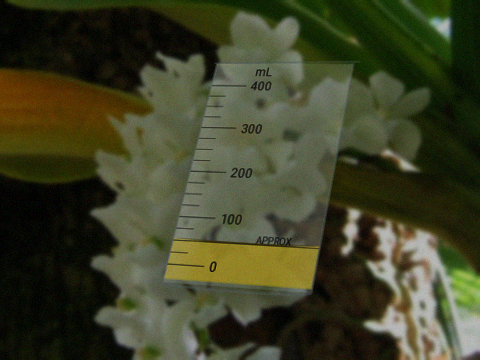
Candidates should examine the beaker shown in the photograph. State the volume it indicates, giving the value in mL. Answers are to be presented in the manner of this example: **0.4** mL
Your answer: **50** mL
